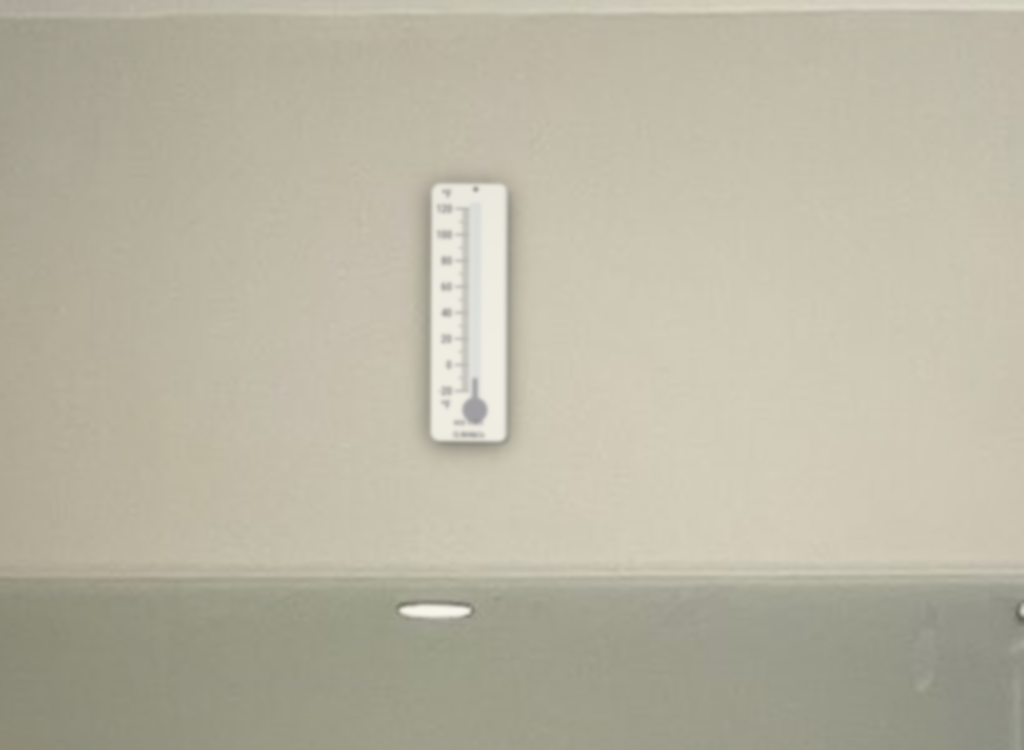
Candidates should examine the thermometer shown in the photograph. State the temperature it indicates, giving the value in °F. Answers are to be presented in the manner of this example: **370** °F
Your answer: **-10** °F
